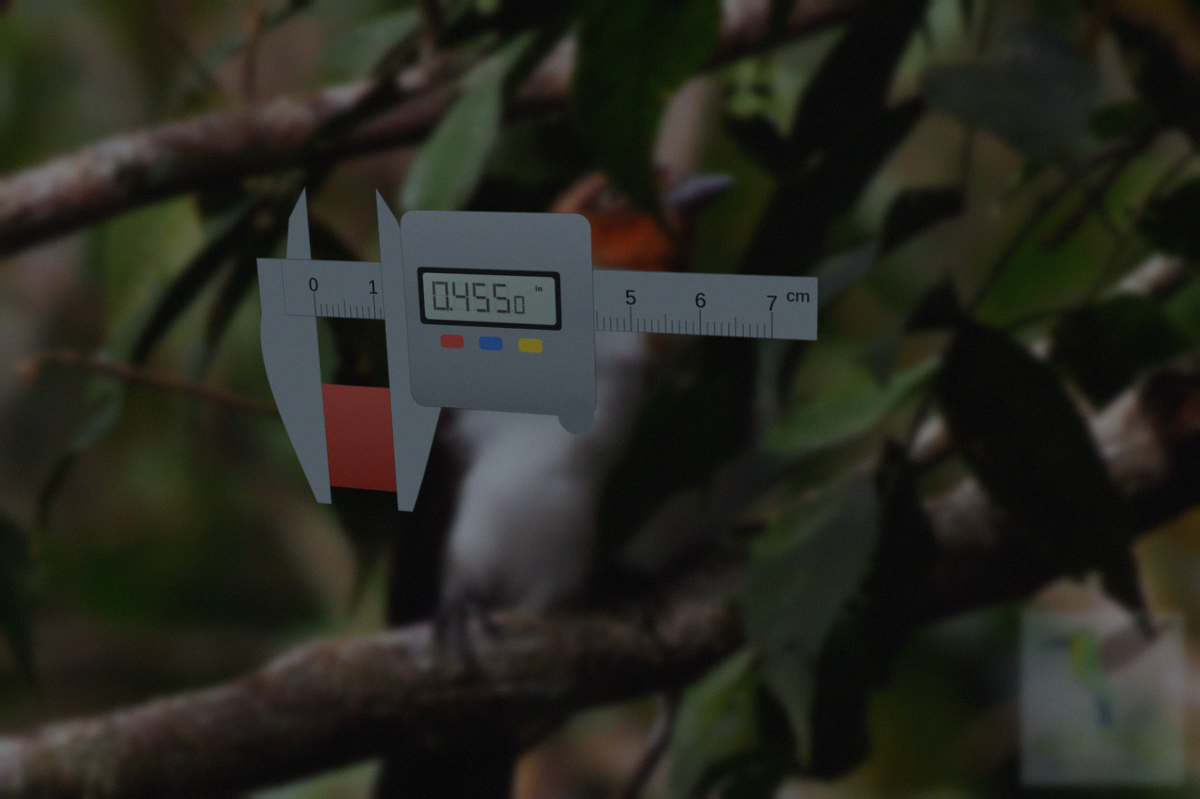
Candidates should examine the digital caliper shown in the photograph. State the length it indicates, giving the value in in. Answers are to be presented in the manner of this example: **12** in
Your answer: **0.4550** in
